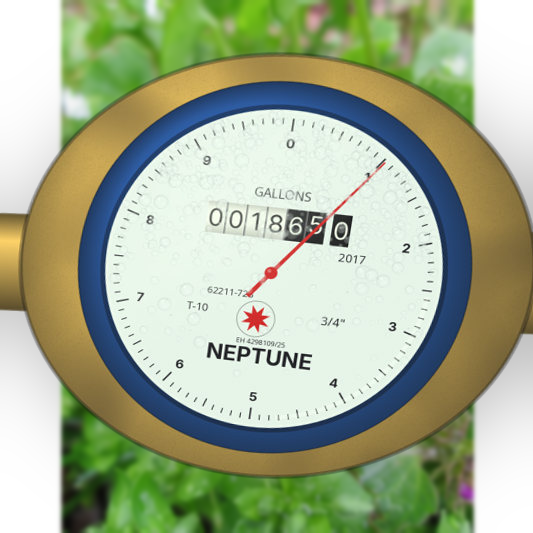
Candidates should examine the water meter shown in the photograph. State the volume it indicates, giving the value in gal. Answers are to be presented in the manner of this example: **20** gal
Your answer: **18651.0** gal
